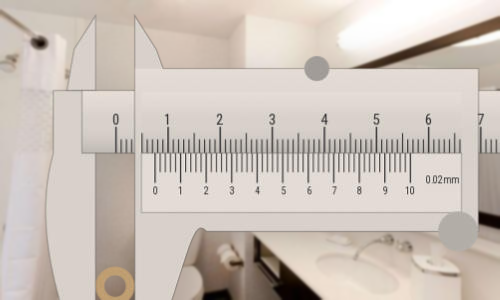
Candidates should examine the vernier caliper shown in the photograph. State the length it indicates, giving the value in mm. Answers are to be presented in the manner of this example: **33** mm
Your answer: **7.5** mm
